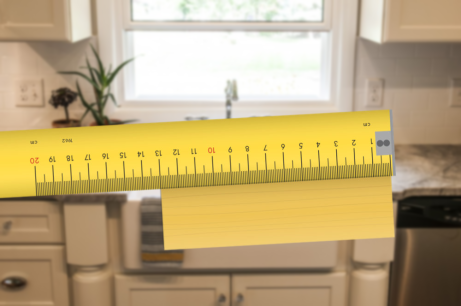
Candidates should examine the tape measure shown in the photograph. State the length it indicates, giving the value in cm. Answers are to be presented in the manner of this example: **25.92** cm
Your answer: **13** cm
